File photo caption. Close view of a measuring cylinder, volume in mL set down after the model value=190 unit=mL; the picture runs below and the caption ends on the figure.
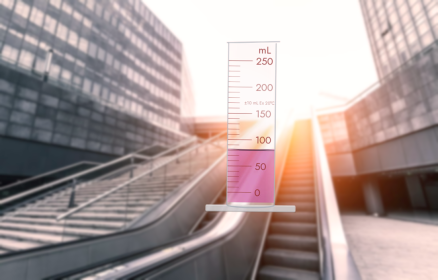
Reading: value=80 unit=mL
